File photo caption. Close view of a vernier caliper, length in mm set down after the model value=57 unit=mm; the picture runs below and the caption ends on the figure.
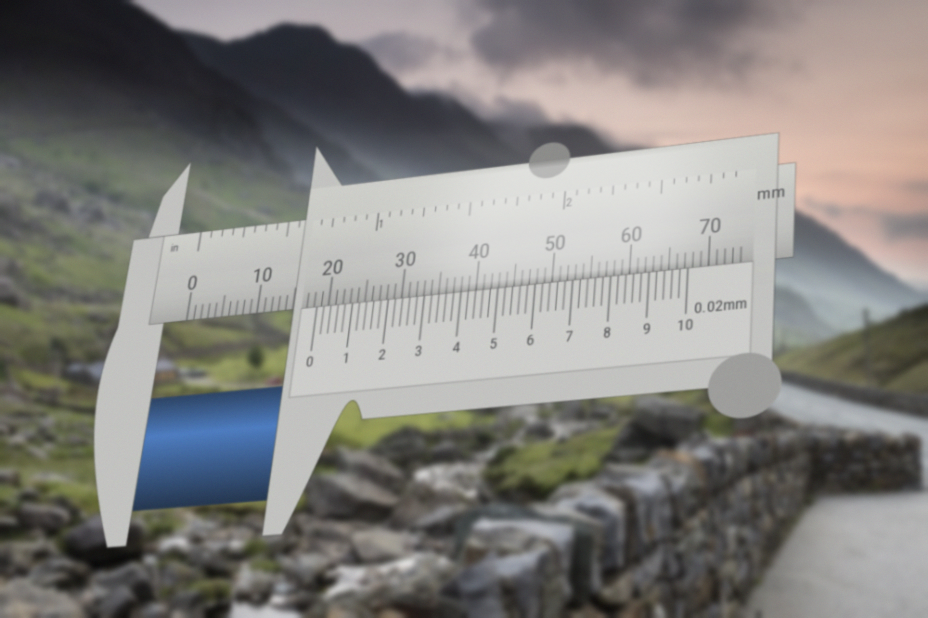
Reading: value=18.4 unit=mm
